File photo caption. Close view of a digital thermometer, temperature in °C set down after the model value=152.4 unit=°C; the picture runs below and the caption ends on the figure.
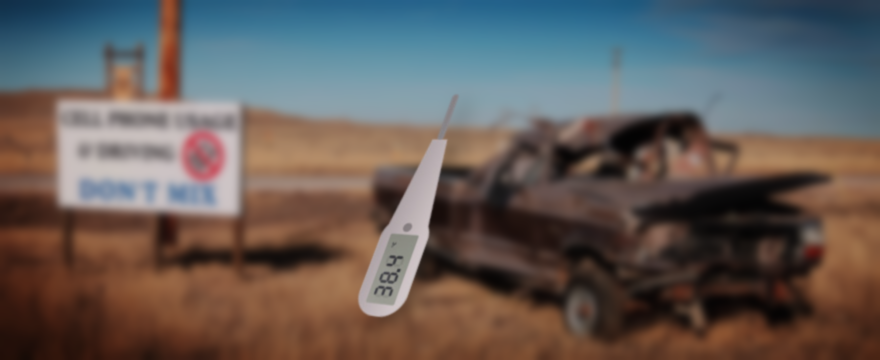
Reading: value=38.4 unit=°C
